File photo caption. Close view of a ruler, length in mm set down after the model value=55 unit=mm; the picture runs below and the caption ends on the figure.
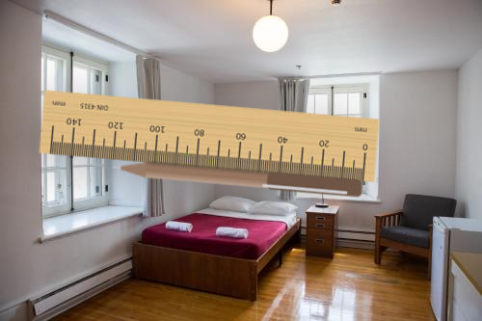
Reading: value=120 unit=mm
